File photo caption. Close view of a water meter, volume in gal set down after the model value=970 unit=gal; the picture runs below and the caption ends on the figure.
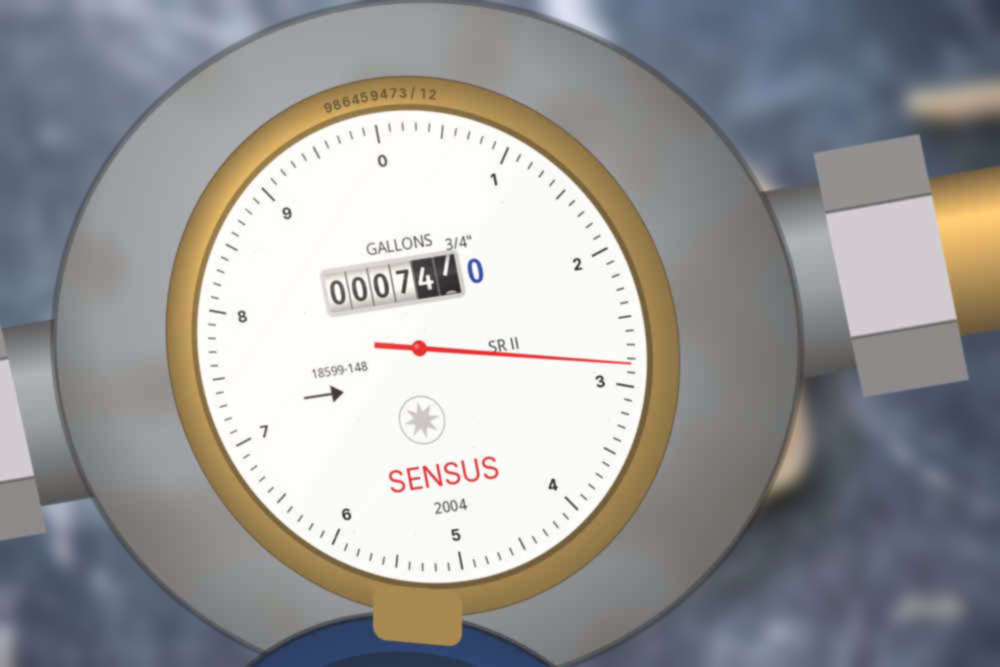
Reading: value=7472.8 unit=gal
